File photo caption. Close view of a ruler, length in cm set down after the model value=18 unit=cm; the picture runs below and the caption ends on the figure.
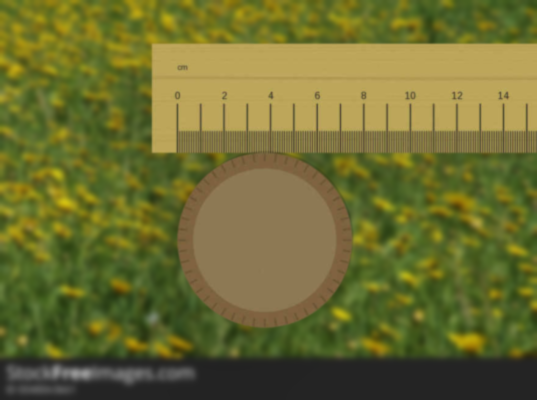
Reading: value=7.5 unit=cm
